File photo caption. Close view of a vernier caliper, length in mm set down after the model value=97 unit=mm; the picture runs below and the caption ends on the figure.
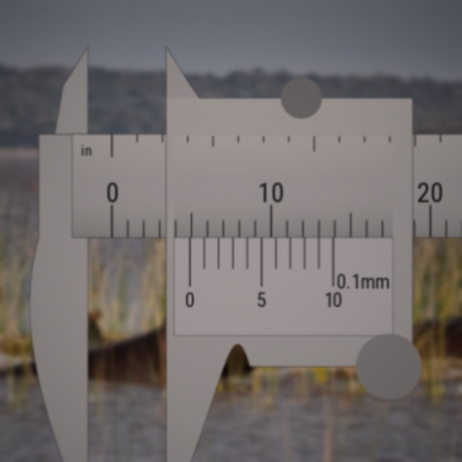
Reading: value=4.9 unit=mm
